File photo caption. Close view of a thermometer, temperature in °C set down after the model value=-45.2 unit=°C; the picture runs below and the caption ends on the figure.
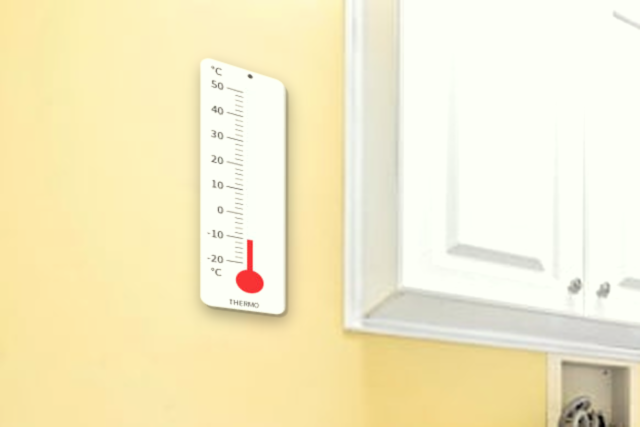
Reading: value=-10 unit=°C
